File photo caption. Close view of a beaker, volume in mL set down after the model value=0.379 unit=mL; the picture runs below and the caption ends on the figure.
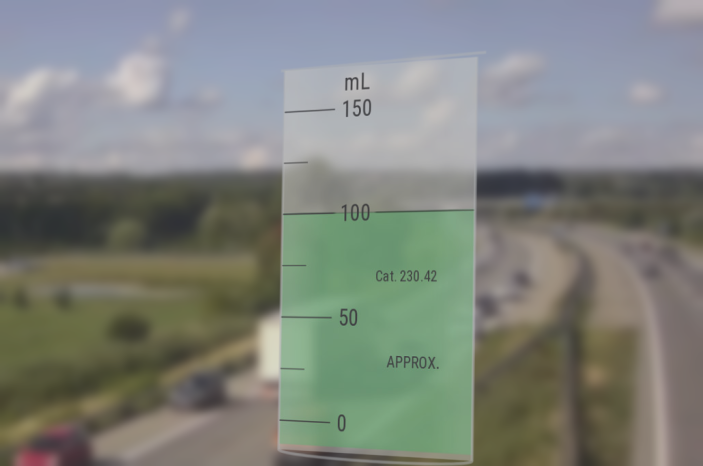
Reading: value=100 unit=mL
